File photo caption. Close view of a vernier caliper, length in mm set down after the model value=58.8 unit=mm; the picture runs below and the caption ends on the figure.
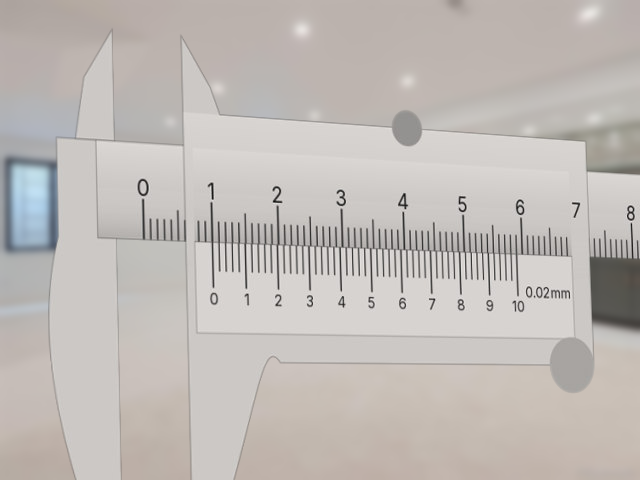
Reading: value=10.0 unit=mm
